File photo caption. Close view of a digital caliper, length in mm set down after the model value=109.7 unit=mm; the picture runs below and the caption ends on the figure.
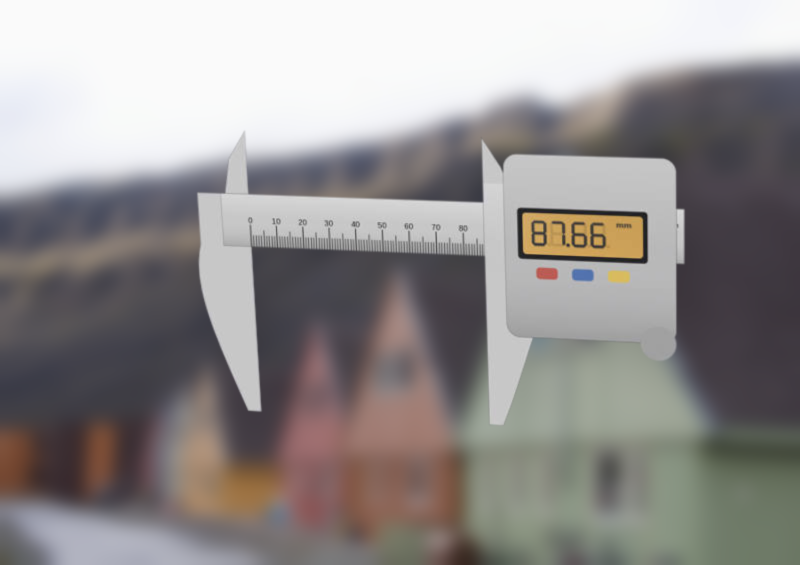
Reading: value=87.66 unit=mm
